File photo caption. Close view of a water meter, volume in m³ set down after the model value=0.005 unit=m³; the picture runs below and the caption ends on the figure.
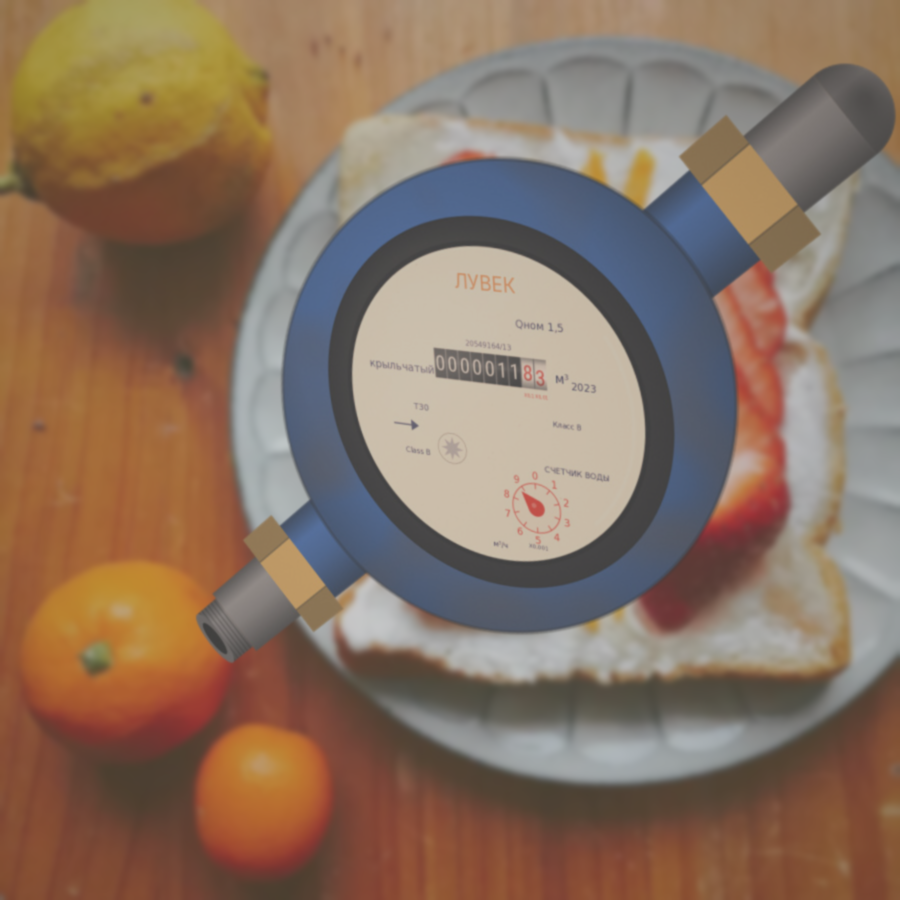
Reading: value=11.828 unit=m³
